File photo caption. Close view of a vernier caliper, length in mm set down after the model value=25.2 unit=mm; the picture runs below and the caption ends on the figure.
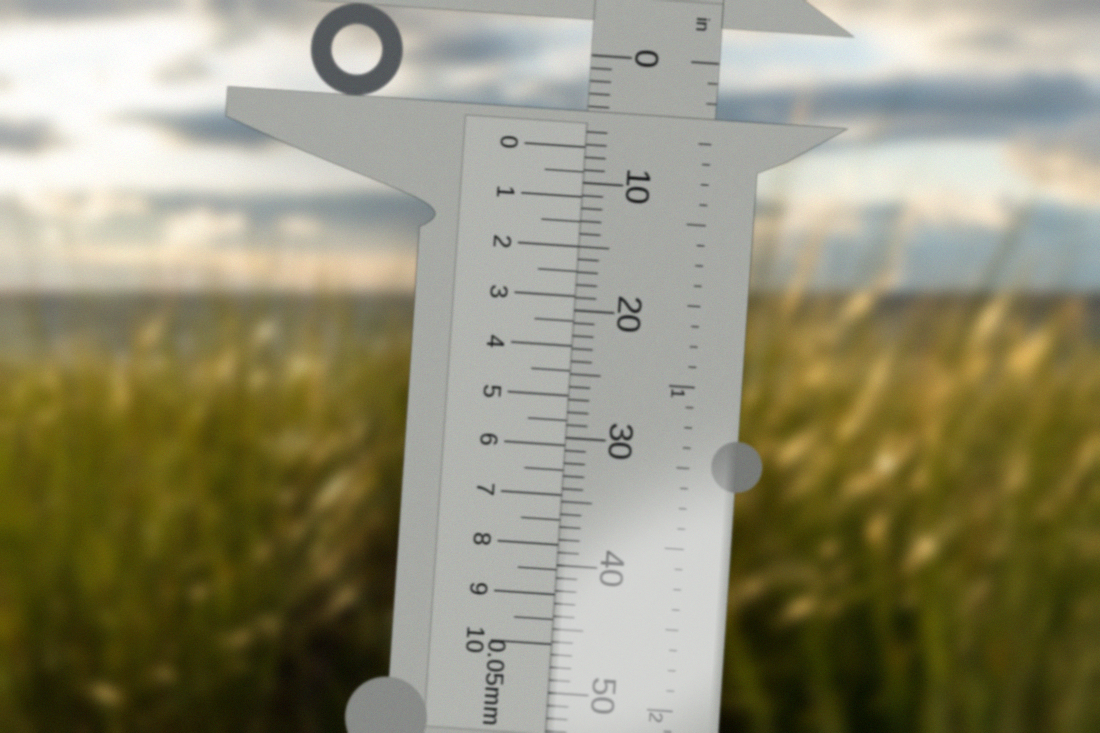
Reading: value=7.2 unit=mm
